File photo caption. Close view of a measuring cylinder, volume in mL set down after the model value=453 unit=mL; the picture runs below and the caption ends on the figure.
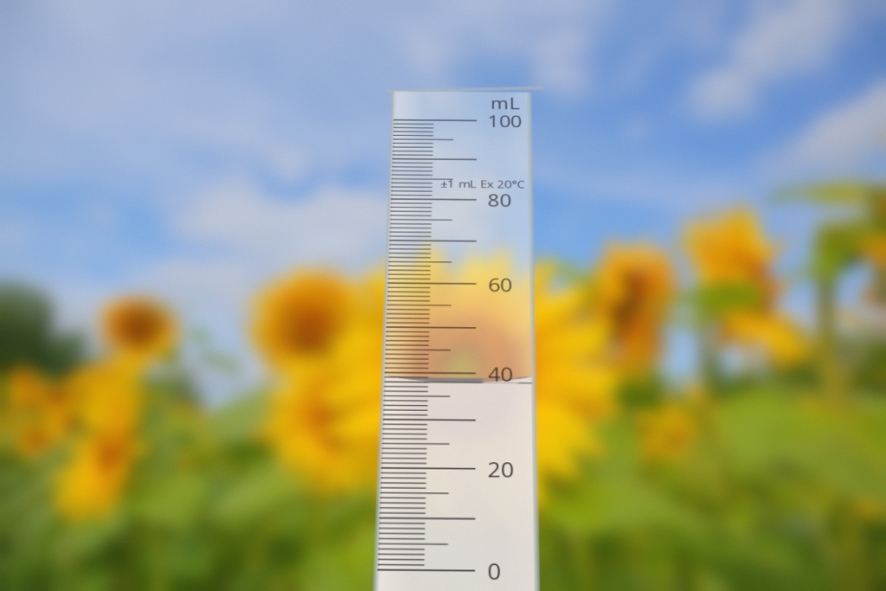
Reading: value=38 unit=mL
